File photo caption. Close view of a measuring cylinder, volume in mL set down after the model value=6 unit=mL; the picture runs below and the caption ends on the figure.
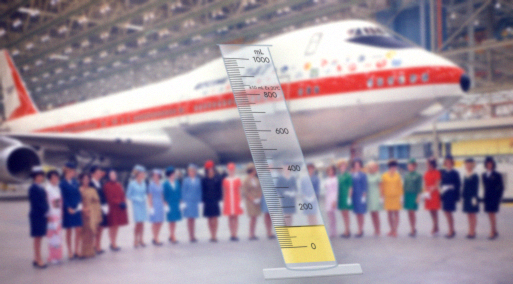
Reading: value=100 unit=mL
